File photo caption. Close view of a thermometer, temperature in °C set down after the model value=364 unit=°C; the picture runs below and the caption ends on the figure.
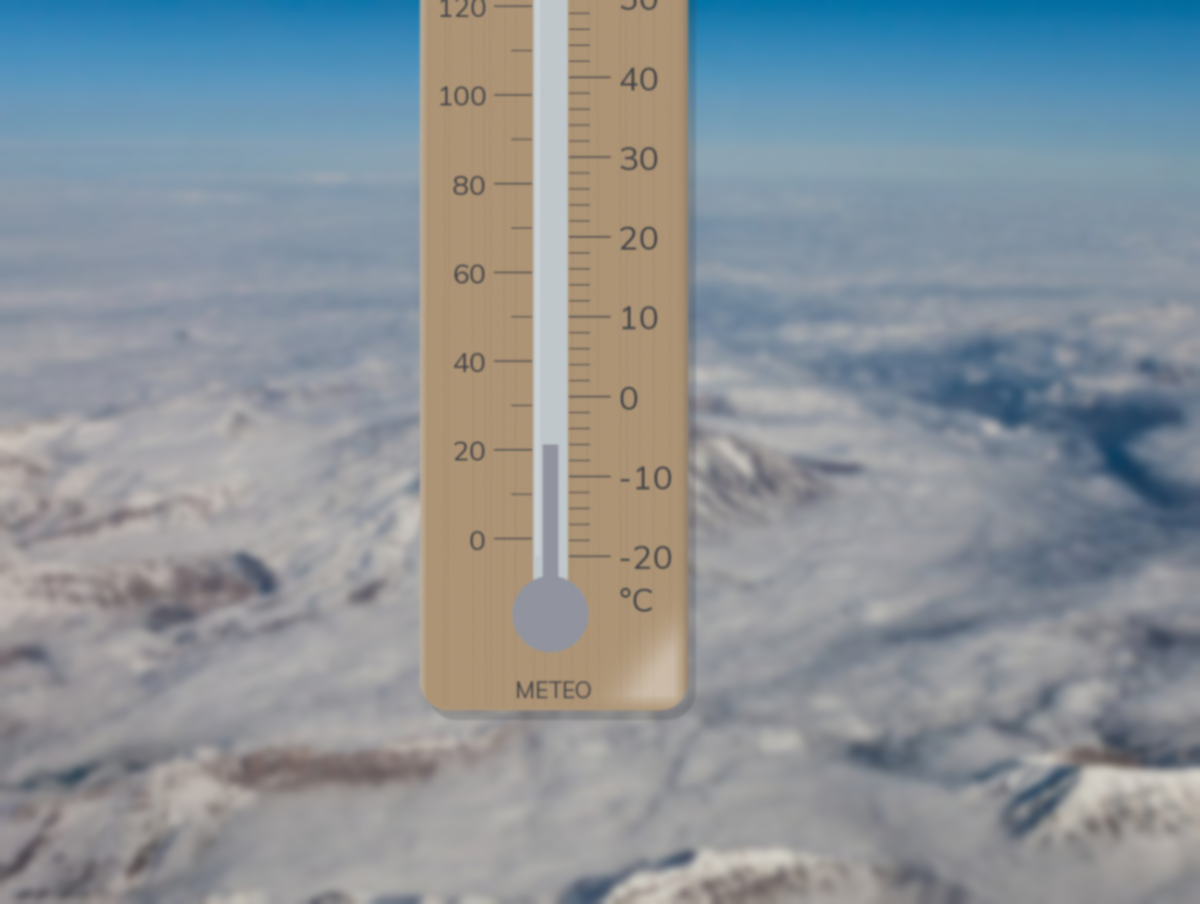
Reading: value=-6 unit=°C
